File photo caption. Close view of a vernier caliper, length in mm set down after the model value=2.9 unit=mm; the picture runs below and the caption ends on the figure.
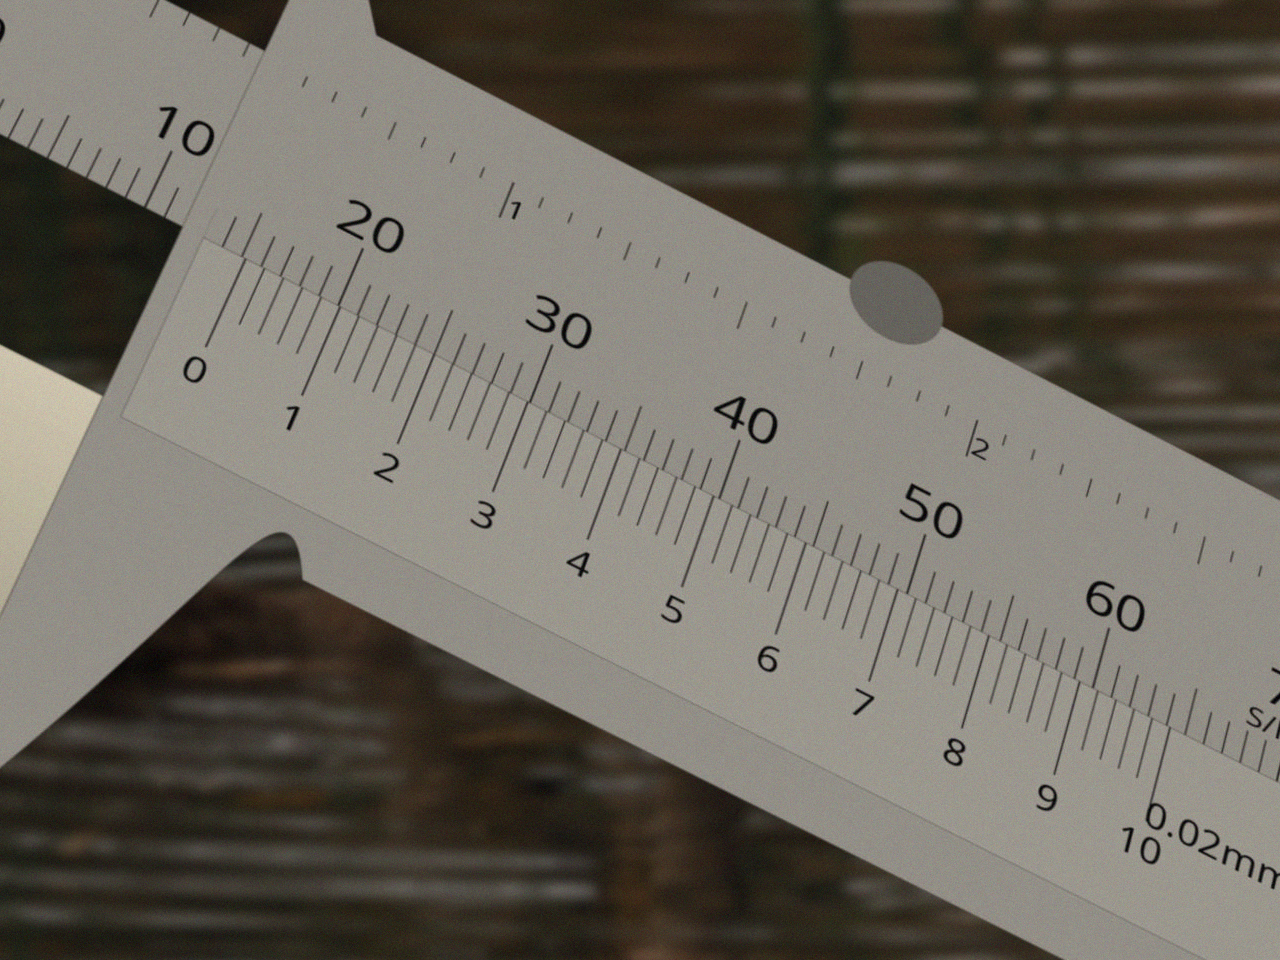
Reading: value=15.2 unit=mm
